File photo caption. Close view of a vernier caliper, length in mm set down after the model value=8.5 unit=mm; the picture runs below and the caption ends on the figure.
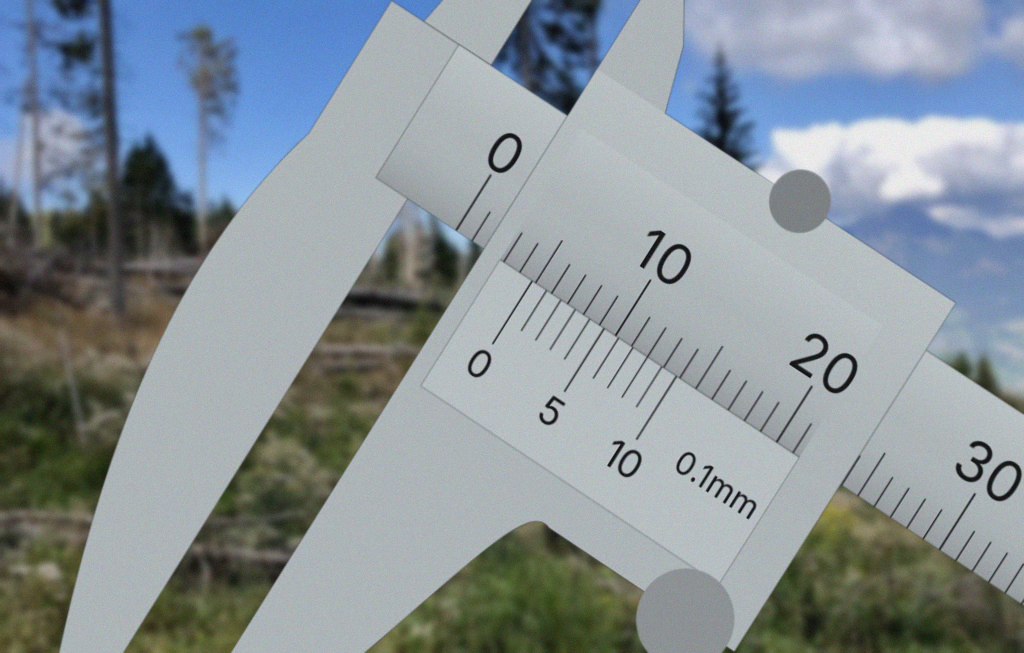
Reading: value=4.8 unit=mm
